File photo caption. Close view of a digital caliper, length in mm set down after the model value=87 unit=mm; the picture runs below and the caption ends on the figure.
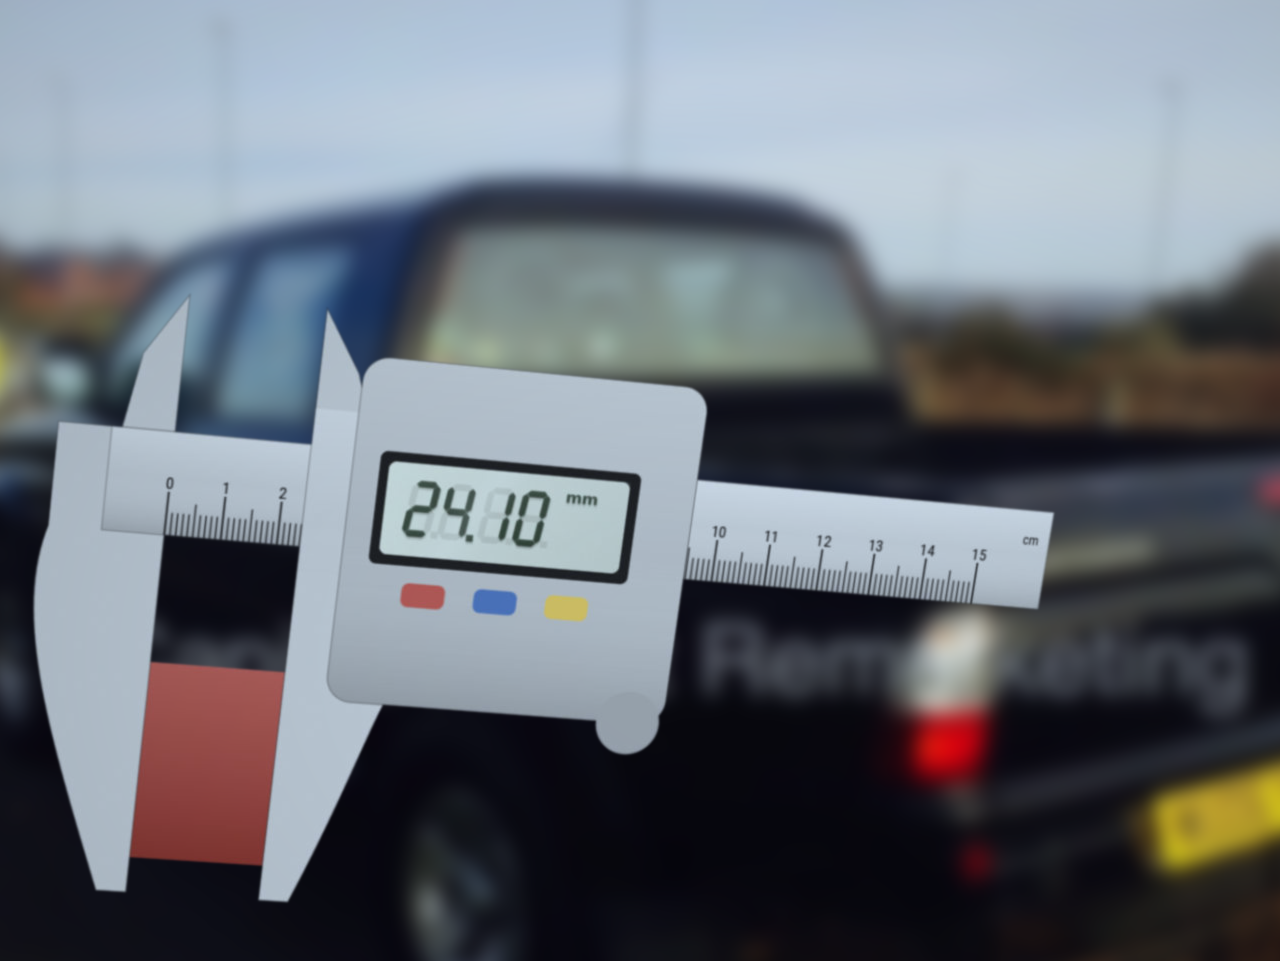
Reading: value=24.10 unit=mm
